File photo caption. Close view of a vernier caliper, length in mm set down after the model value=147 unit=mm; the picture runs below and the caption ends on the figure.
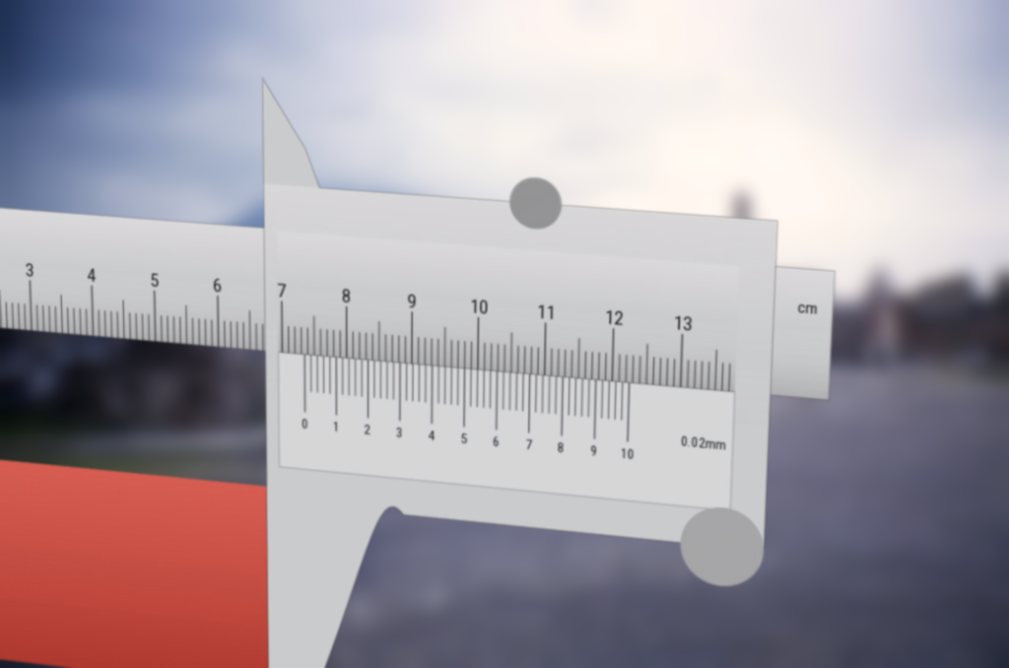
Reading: value=73.5 unit=mm
